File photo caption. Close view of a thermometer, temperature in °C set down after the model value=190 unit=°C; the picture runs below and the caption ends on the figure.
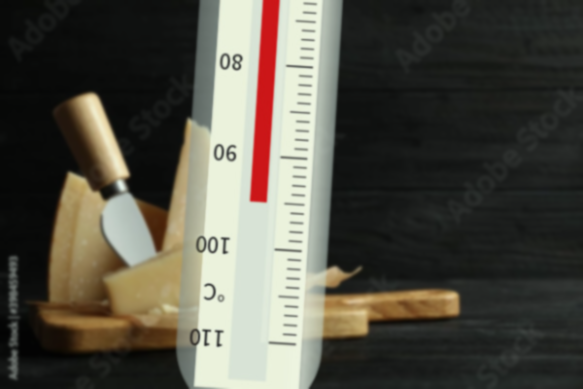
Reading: value=95 unit=°C
